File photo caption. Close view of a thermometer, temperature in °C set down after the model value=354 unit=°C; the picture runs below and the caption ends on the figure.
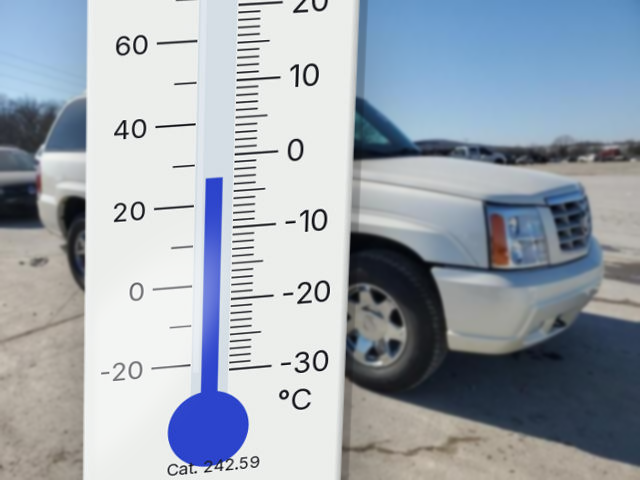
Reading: value=-3 unit=°C
